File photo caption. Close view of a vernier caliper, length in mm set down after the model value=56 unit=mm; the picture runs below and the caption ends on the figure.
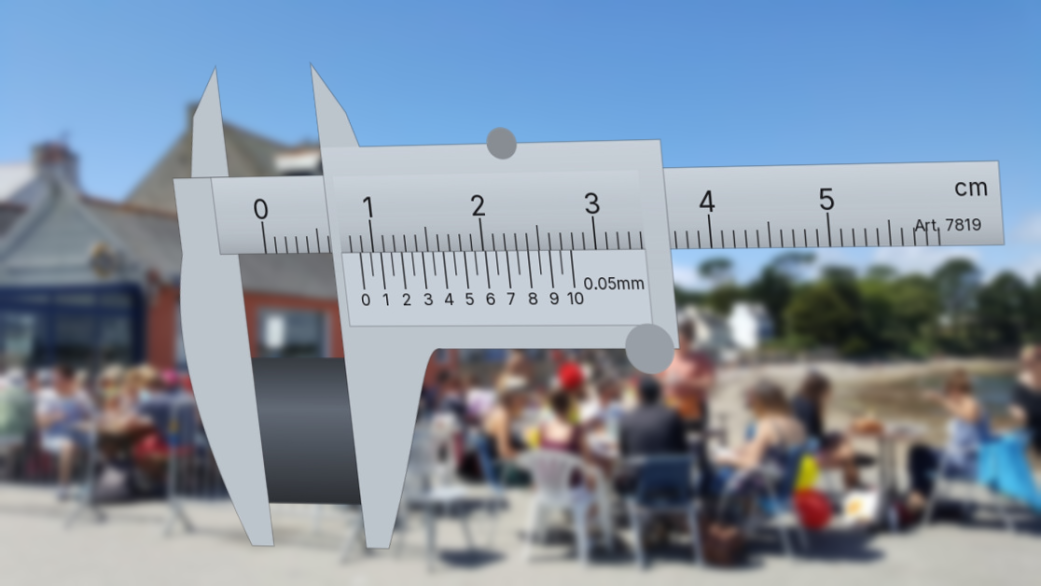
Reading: value=8.8 unit=mm
